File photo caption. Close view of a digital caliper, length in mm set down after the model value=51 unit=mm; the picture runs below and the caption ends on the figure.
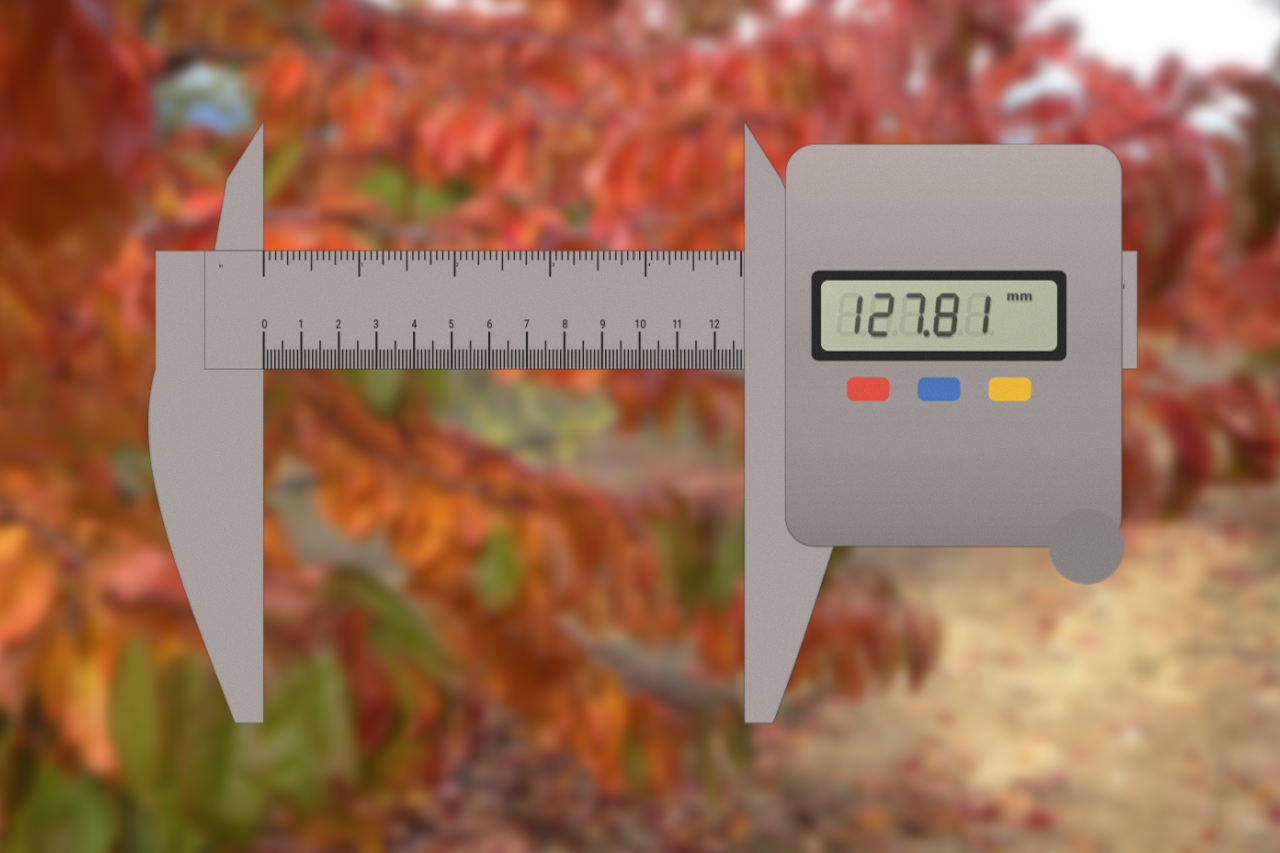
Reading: value=127.81 unit=mm
